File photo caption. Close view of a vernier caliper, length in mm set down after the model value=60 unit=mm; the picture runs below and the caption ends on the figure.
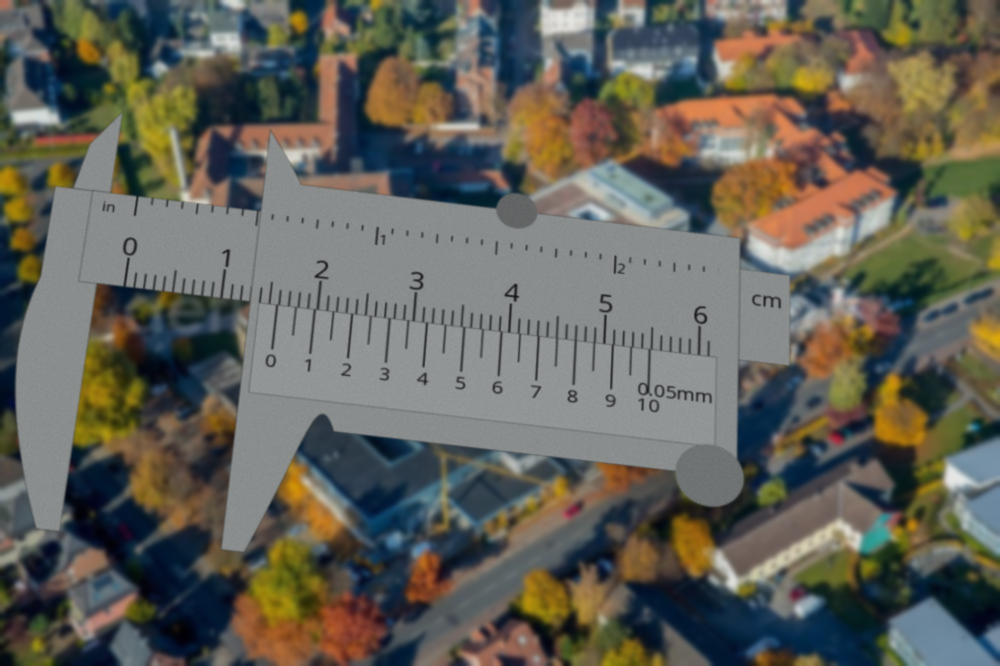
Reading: value=15.8 unit=mm
